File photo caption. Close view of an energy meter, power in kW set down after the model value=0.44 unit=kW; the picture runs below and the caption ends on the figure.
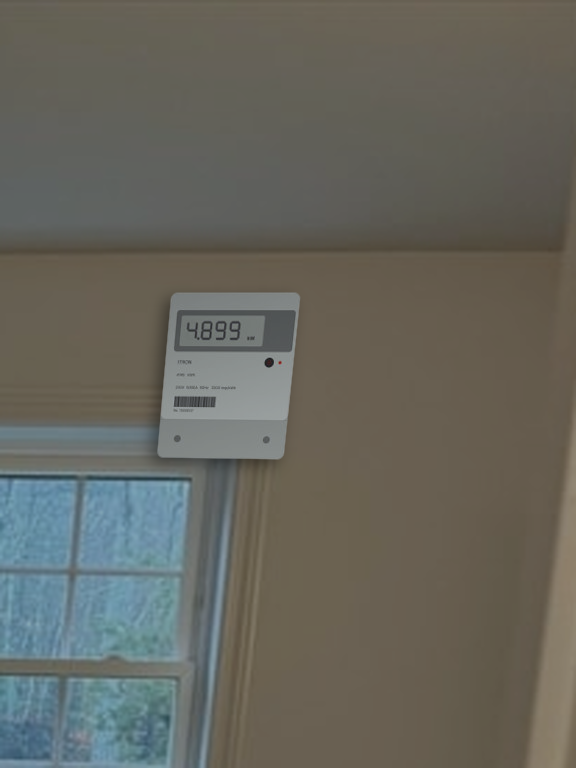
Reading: value=4.899 unit=kW
